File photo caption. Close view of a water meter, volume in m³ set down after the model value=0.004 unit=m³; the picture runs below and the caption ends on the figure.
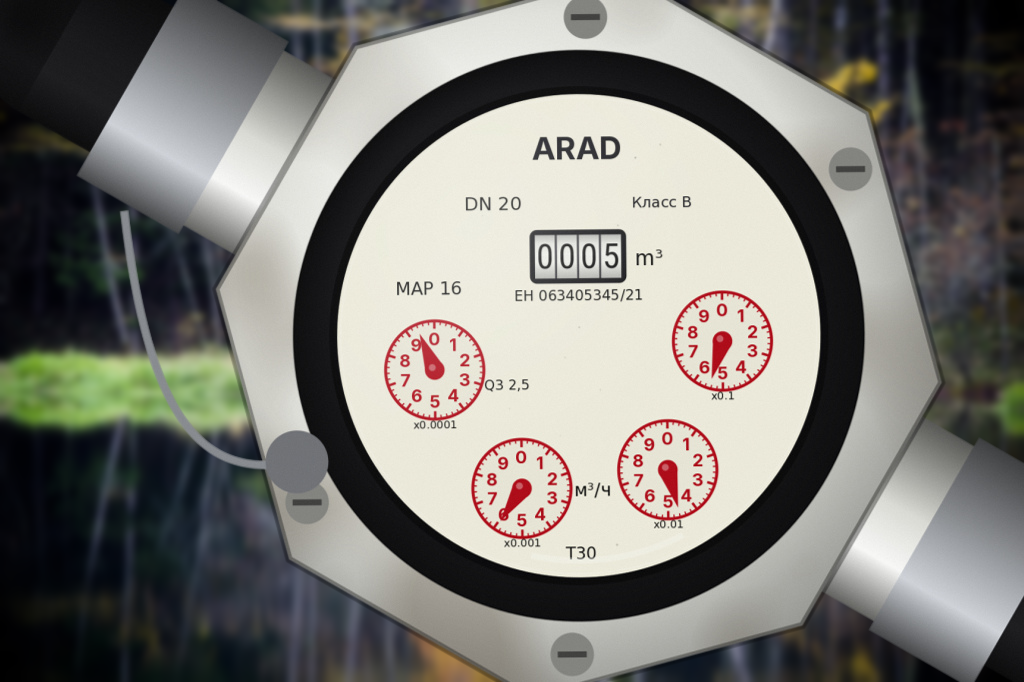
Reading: value=5.5459 unit=m³
